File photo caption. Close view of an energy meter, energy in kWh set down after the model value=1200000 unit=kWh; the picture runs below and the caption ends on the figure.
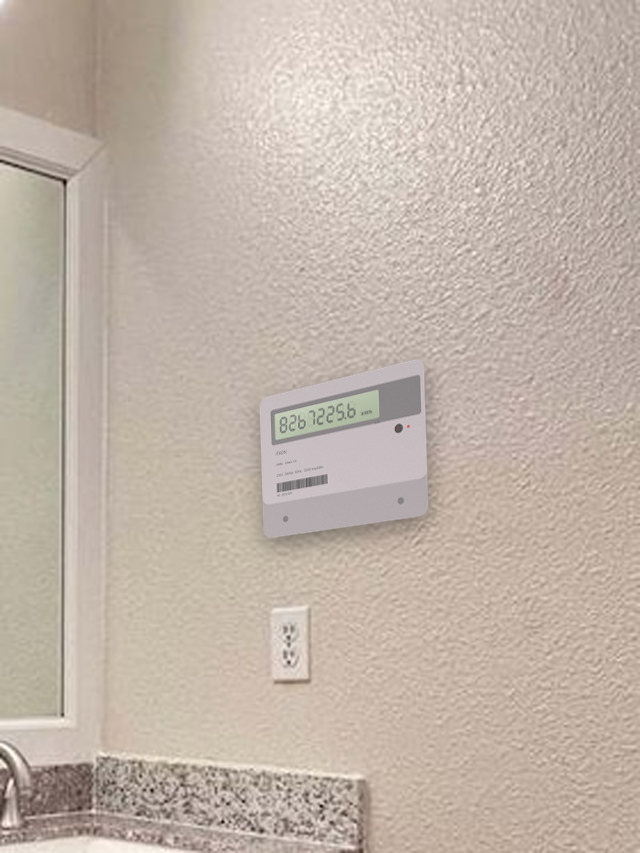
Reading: value=8267225.6 unit=kWh
